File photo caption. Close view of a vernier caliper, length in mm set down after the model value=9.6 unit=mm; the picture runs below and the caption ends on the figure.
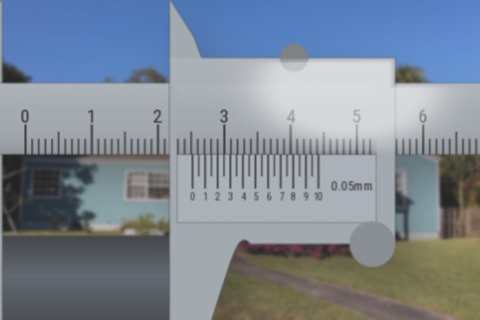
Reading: value=25.2 unit=mm
